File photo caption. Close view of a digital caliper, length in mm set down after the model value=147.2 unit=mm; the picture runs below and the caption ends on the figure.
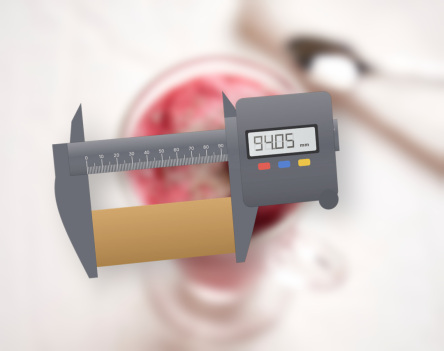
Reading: value=94.05 unit=mm
